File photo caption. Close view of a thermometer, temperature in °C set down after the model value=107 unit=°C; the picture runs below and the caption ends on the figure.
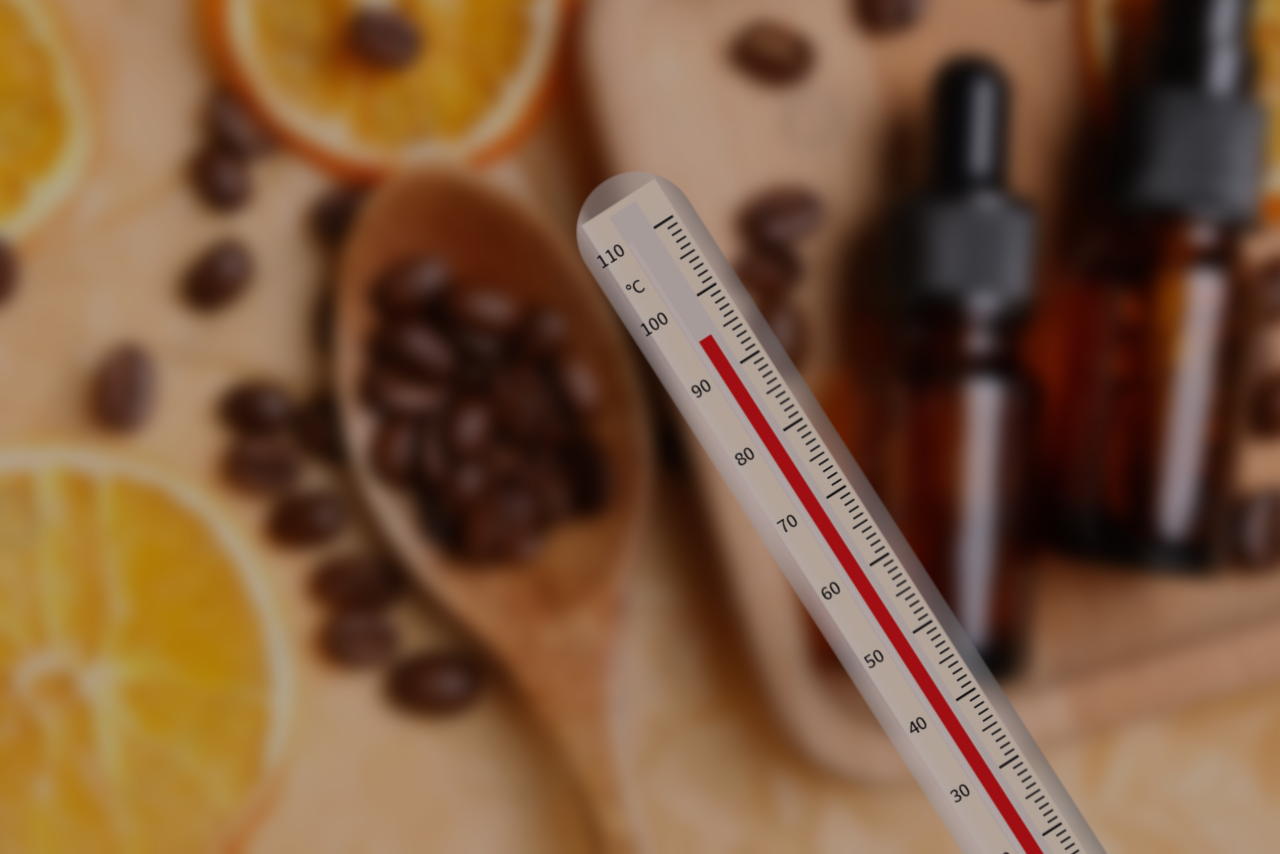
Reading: value=95 unit=°C
